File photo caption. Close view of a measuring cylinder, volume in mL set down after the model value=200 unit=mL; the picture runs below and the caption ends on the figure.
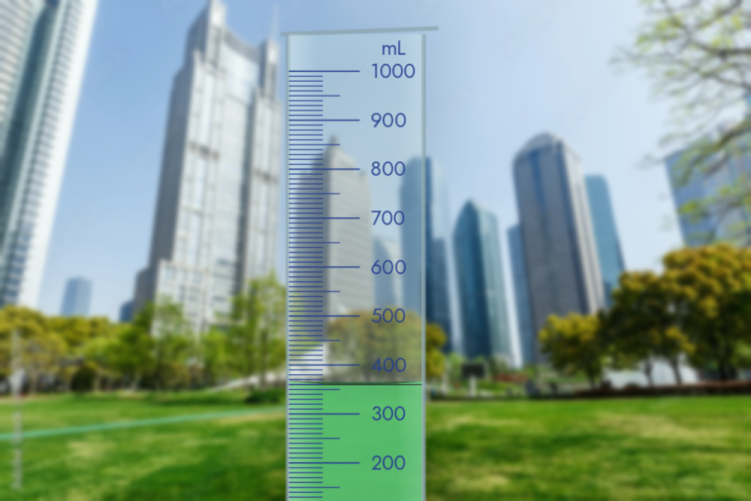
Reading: value=360 unit=mL
